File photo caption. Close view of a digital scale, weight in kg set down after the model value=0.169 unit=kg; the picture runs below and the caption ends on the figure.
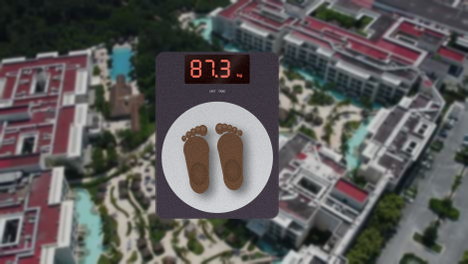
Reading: value=87.3 unit=kg
